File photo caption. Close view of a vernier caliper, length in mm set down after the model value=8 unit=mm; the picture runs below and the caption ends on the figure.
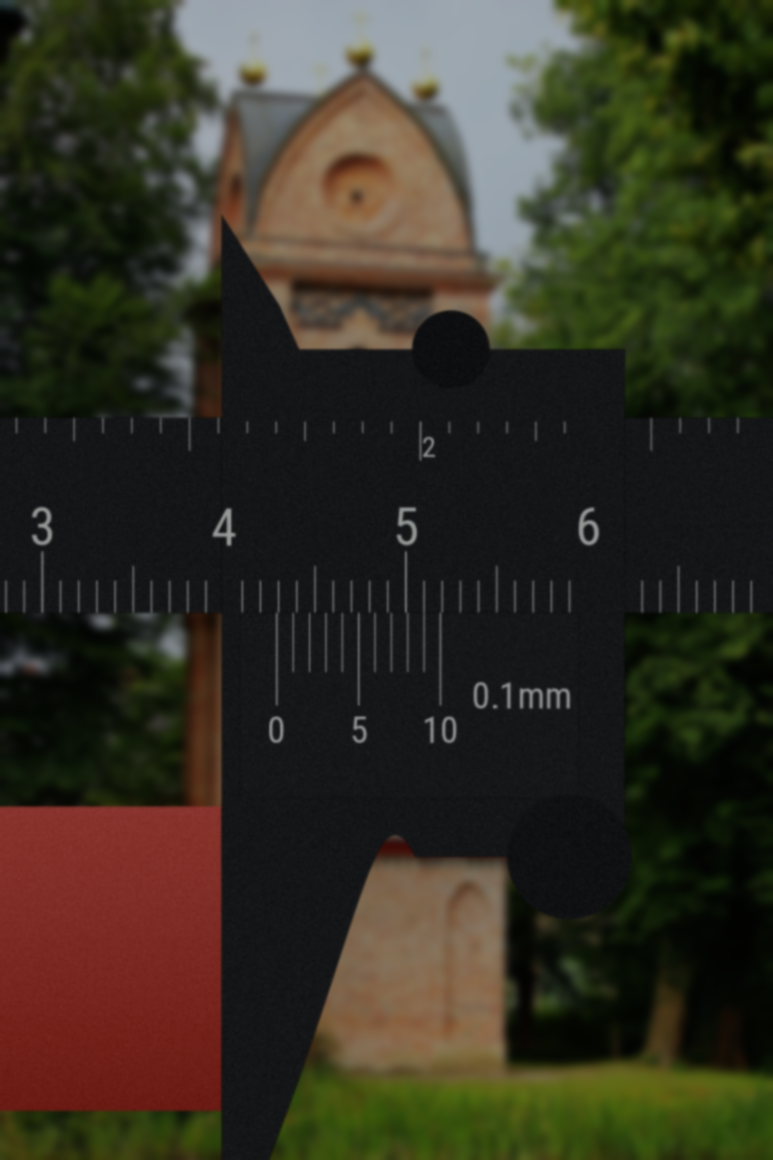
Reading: value=42.9 unit=mm
